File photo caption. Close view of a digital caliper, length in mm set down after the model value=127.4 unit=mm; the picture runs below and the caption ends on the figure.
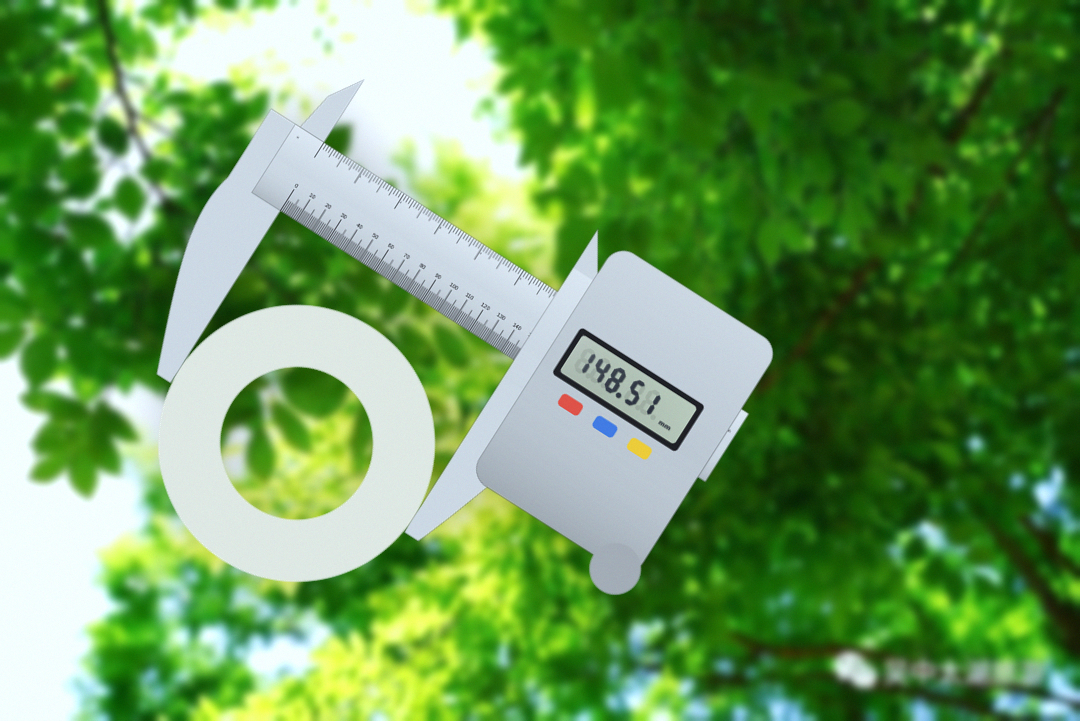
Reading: value=148.51 unit=mm
